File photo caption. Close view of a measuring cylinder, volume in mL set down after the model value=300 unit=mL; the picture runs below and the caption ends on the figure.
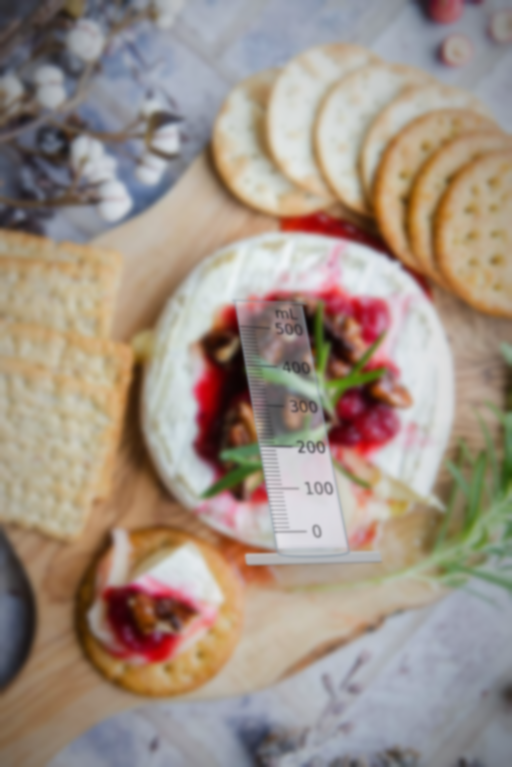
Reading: value=200 unit=mL
